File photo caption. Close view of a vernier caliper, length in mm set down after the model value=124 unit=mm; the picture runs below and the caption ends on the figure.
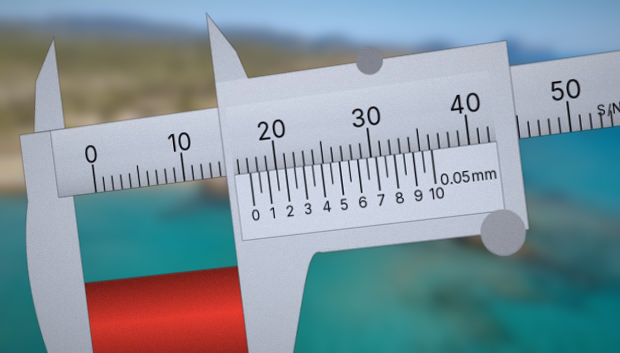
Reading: value=17.2 unit=mm
